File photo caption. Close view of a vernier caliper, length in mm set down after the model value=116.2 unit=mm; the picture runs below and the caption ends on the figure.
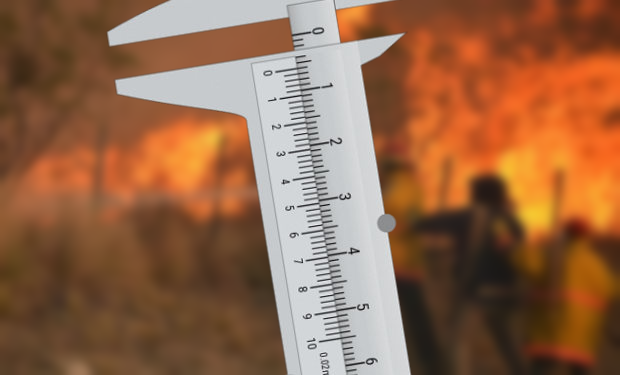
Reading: value=6.0 unit=mm
